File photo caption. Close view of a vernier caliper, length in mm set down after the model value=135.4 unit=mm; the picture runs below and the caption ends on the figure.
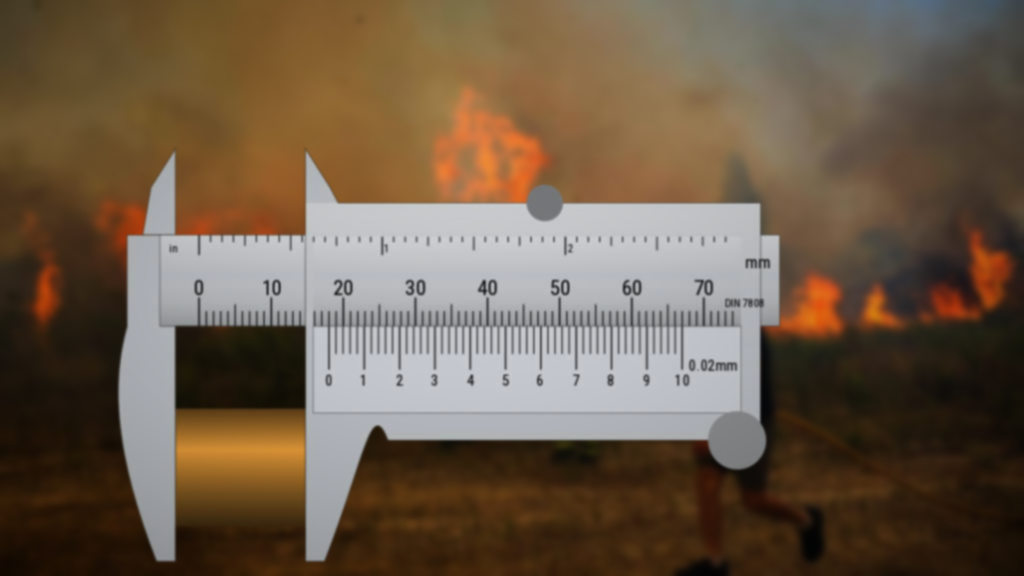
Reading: value=18.0 unit=mm
